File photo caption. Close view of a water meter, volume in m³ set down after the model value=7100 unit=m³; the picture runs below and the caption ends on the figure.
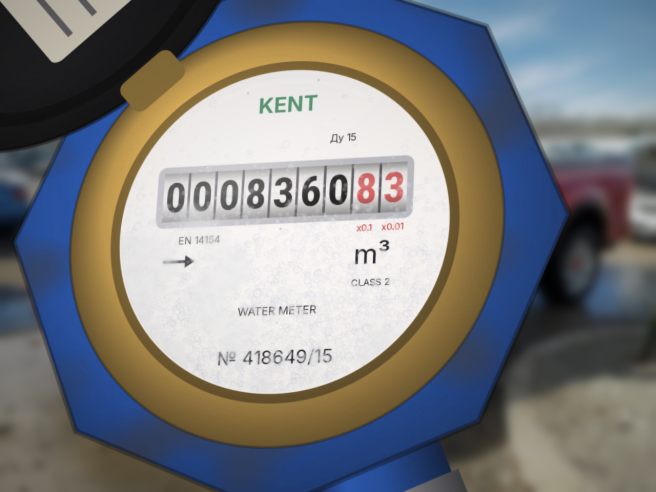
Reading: value=8360.83 unit=m³
